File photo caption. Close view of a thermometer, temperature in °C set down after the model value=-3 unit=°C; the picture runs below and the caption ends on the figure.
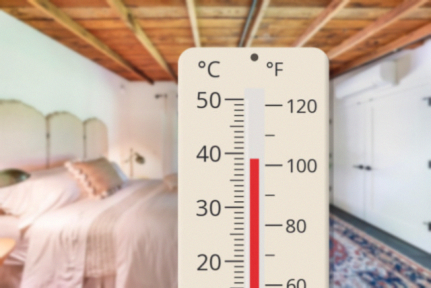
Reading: value=39 unit=°C
